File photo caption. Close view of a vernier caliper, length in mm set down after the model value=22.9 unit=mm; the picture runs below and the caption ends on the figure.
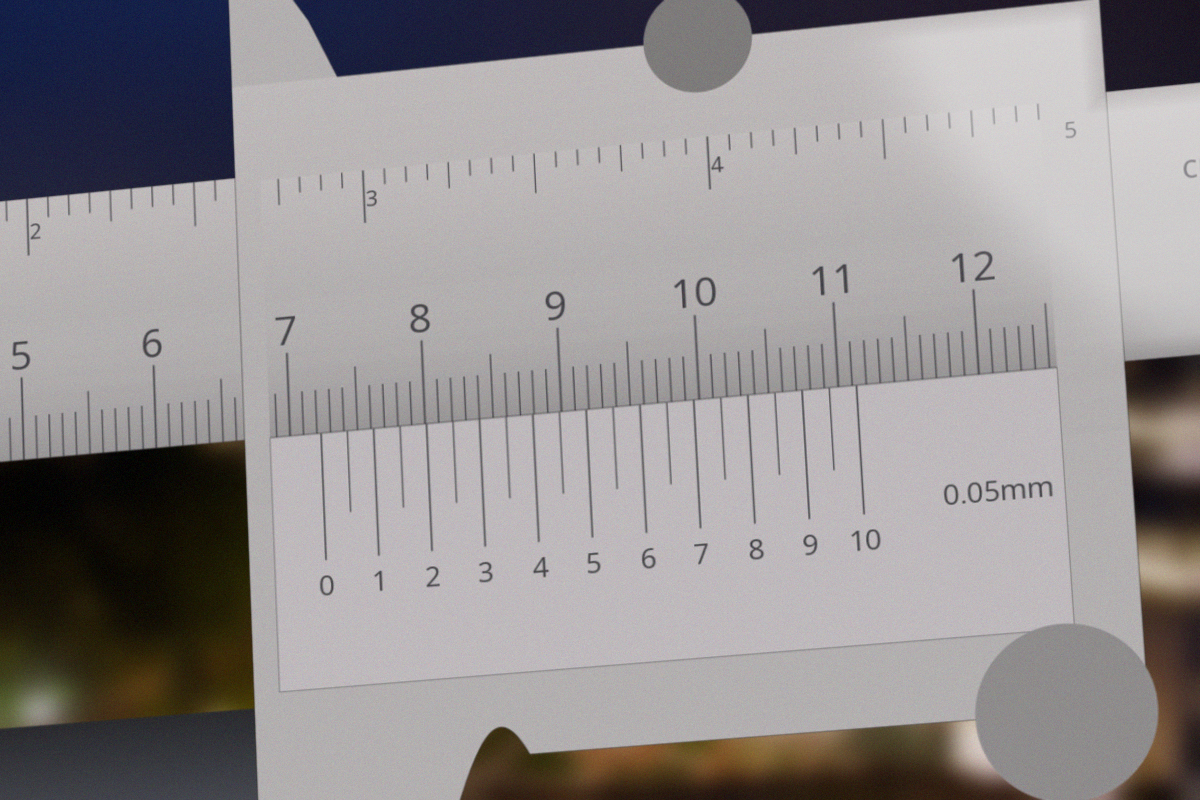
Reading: value=72.3 unit=mm
